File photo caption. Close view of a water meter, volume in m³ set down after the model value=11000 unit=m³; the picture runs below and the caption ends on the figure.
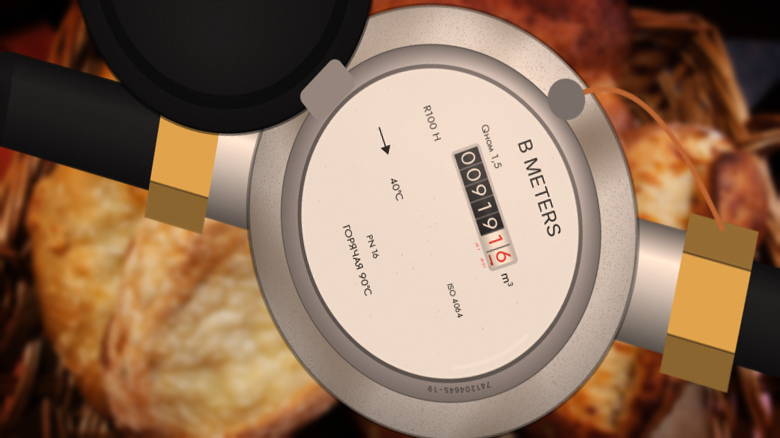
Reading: value=919.16 unit=m³
